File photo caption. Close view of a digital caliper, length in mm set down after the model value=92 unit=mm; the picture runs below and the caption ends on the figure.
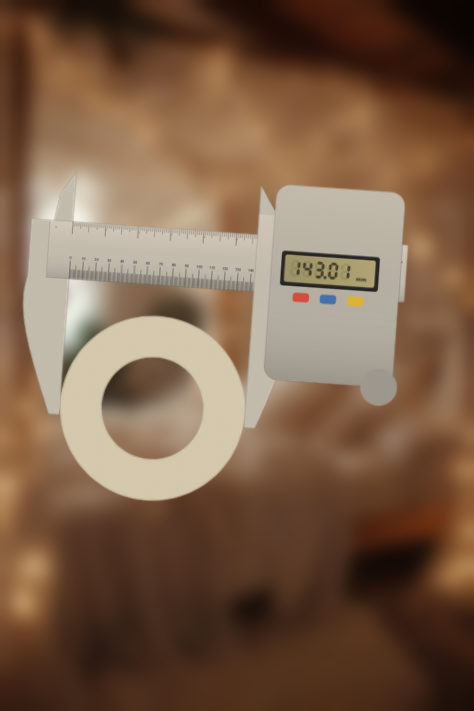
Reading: value=143.01 unit=mm
